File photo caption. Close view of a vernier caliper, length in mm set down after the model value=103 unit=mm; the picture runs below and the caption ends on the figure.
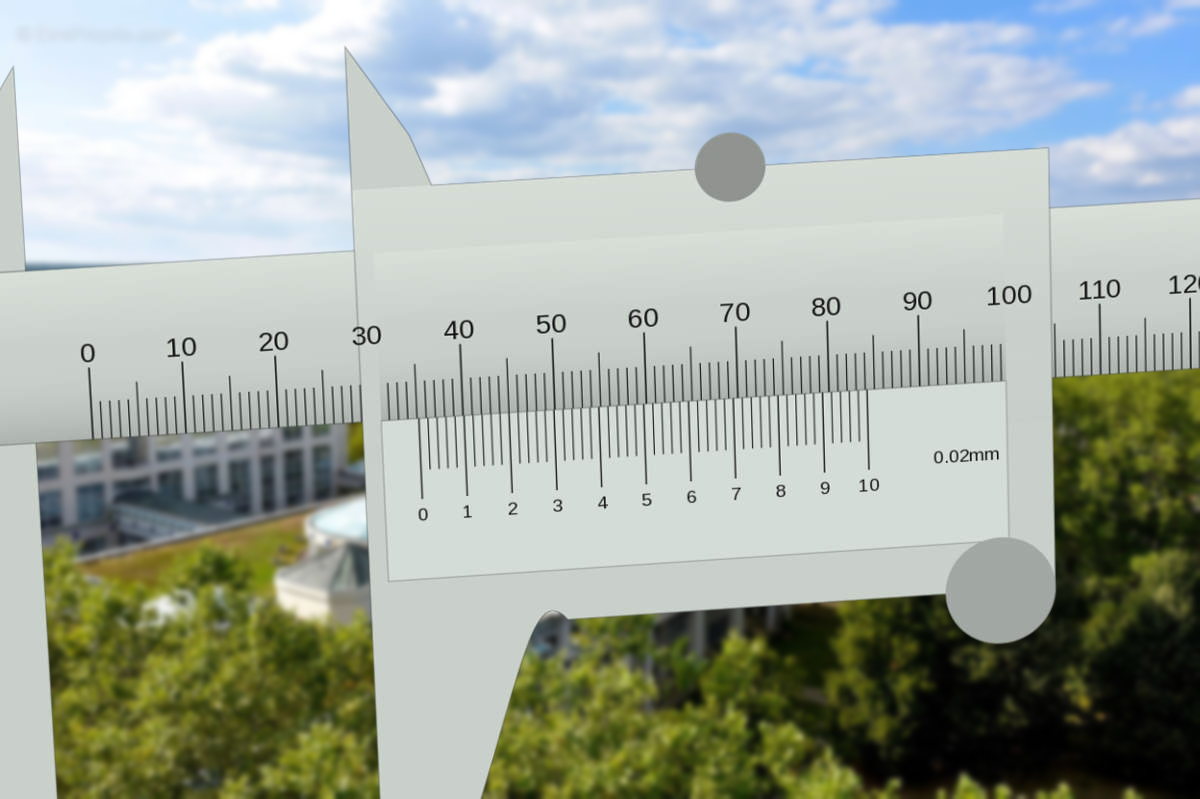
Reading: value=35.2 unit=mm
